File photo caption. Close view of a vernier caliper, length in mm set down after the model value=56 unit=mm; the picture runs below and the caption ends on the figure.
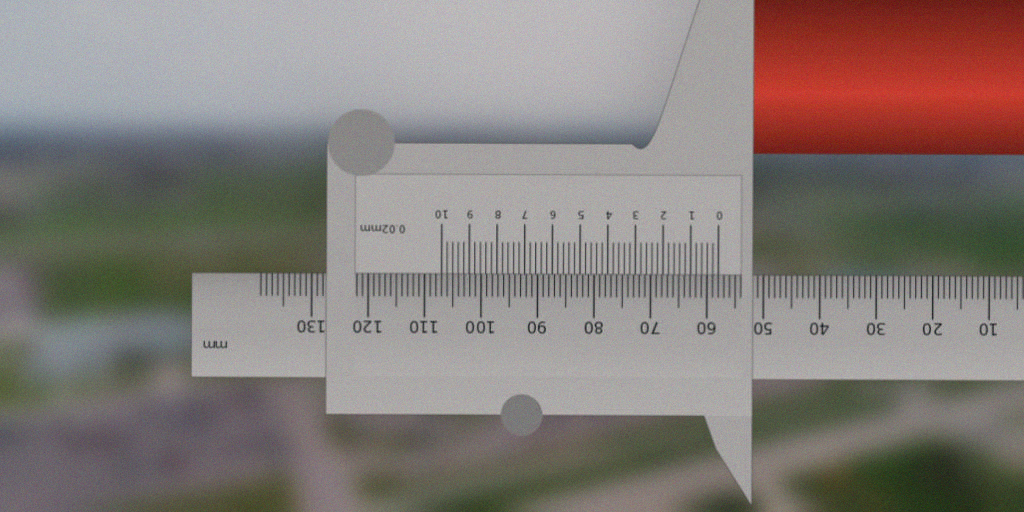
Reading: value=58.0 unit=mm
